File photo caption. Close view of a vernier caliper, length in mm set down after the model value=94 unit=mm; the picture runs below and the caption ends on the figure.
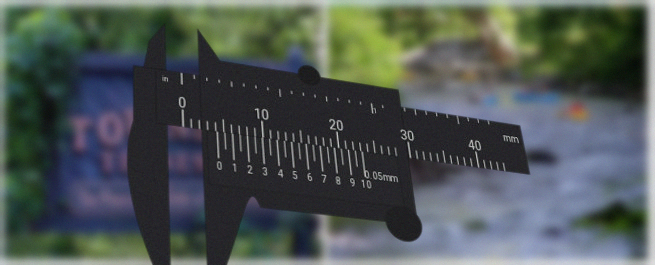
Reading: value=4.2 unit=mm
